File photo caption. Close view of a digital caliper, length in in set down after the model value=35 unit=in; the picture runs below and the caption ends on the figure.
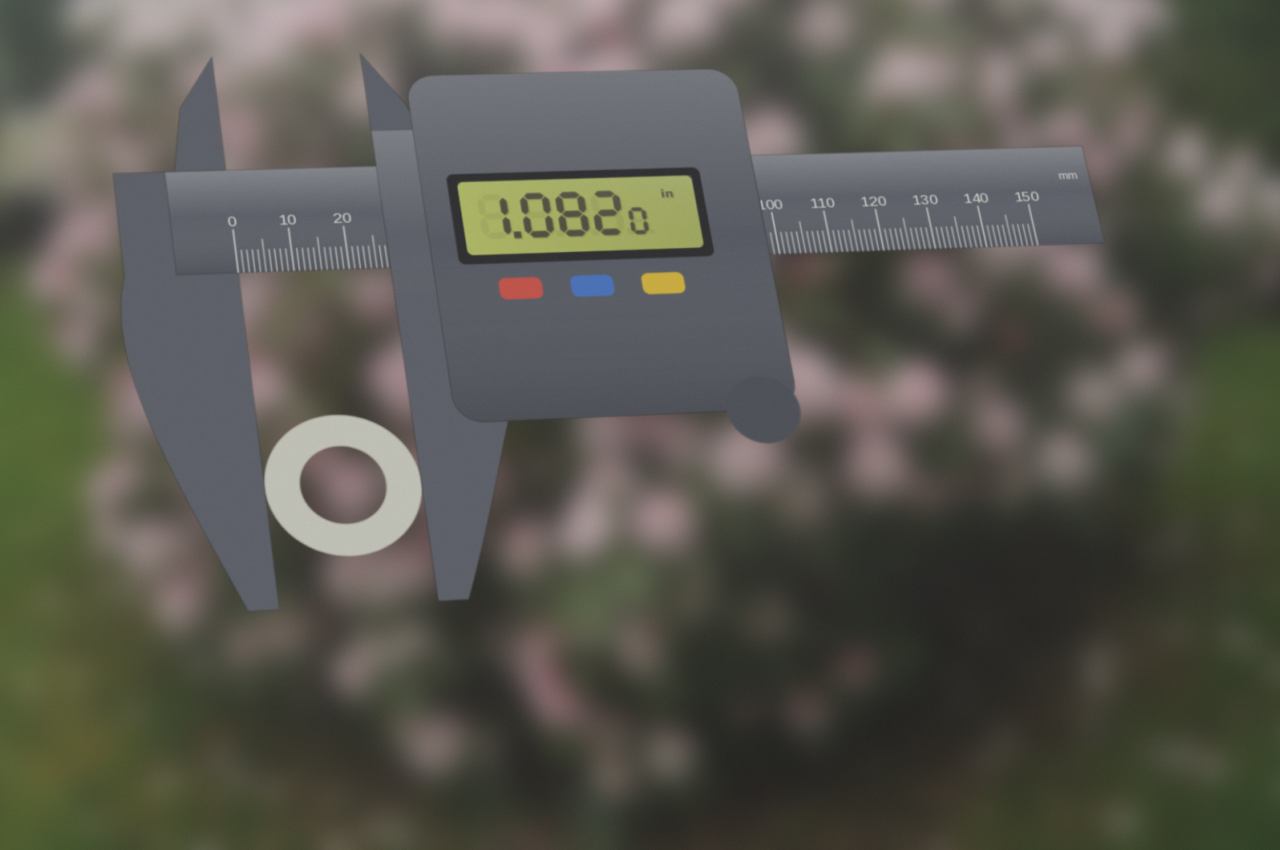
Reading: value=1.0820 unit=in
